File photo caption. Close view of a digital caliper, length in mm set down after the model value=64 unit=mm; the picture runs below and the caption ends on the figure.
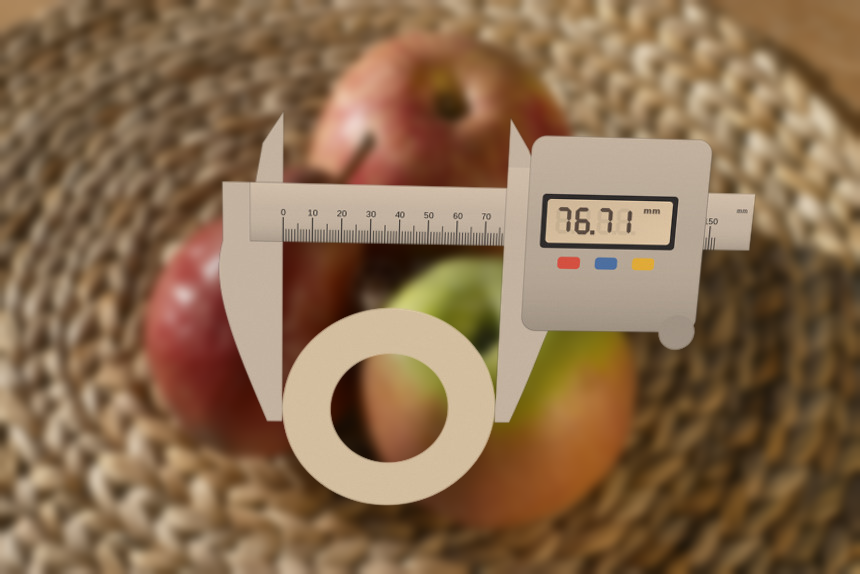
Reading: value=76.71 unit=mm
